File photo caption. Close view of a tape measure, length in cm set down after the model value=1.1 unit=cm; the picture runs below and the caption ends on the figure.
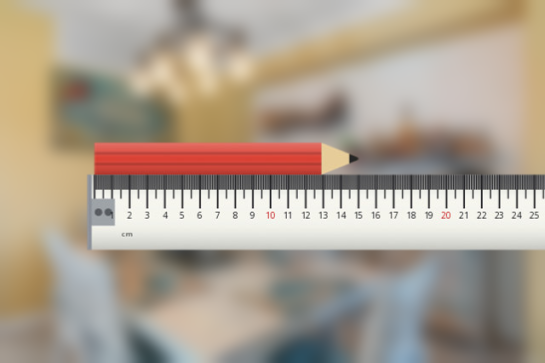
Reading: value=15 unit=cm
